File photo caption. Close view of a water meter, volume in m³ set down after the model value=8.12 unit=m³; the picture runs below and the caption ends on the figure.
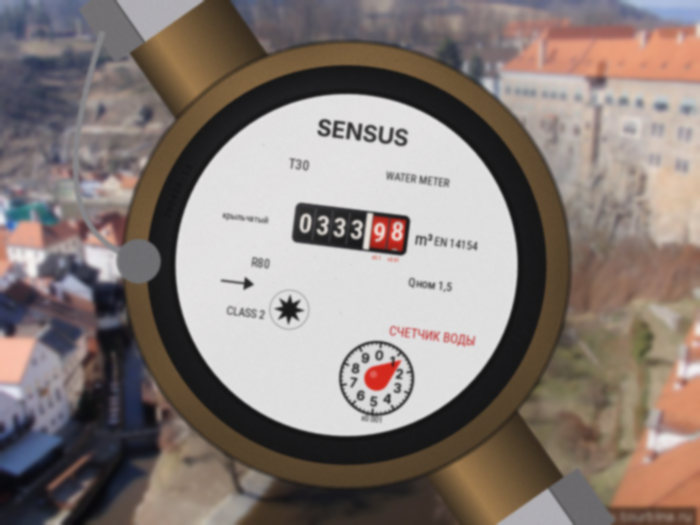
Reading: value=333.981 unit=m³
